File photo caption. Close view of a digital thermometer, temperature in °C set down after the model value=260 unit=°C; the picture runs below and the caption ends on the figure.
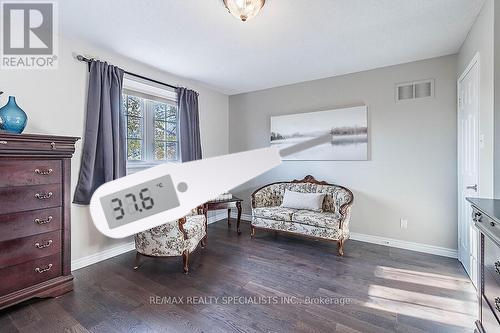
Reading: value=37.6 unit=°C
